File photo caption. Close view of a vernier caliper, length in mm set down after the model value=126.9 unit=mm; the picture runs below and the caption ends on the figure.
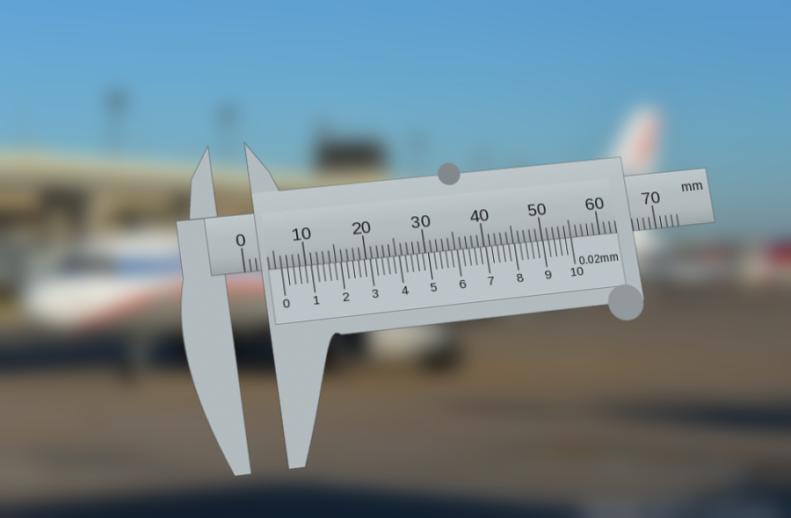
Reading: value=6.0 unit=mm
